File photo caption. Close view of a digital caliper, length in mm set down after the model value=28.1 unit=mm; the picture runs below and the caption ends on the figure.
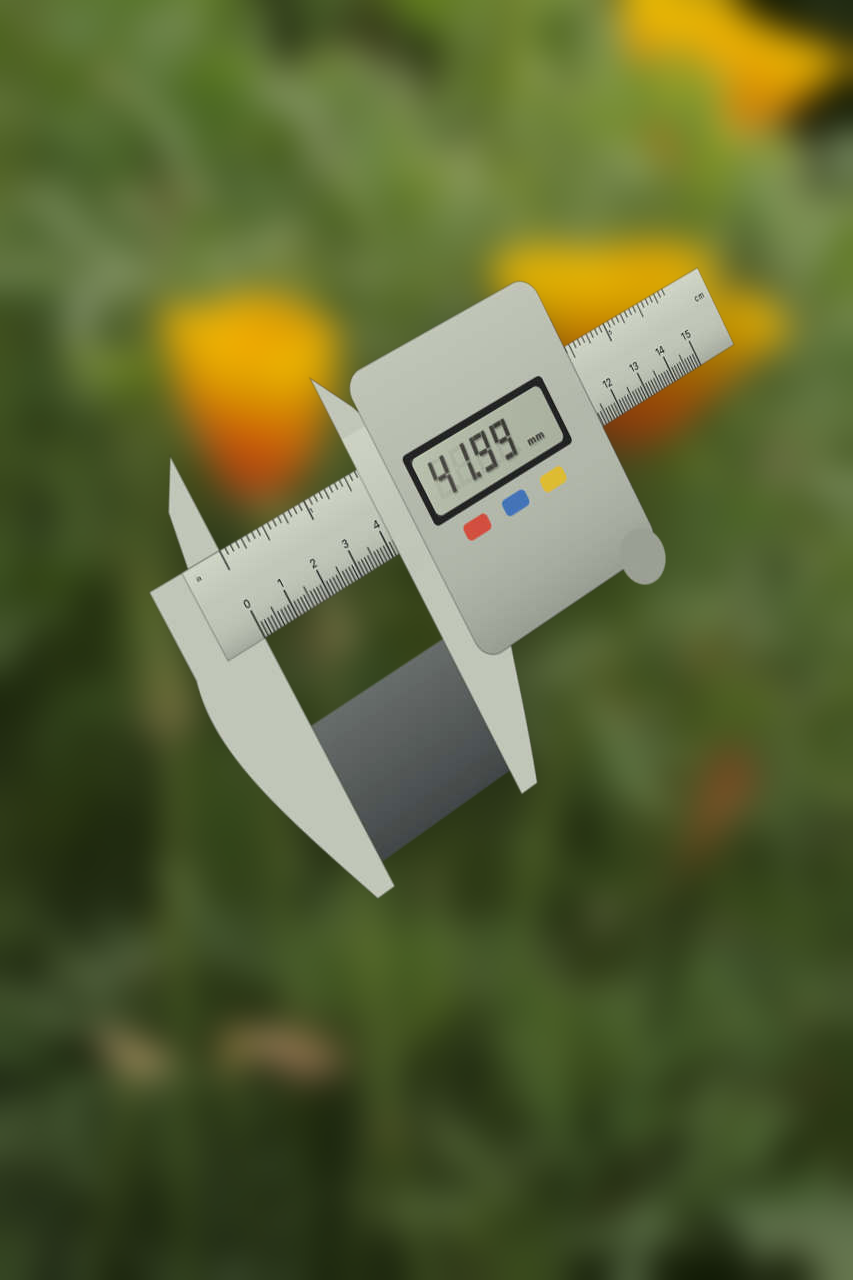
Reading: value=41.99 unit=mm
